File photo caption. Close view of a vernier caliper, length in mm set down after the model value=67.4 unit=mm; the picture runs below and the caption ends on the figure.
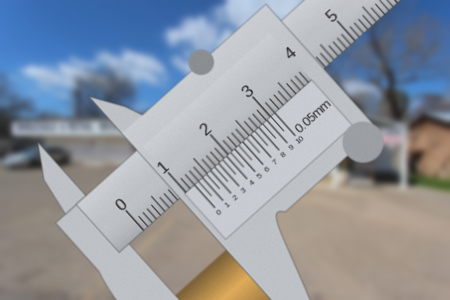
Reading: value=12.0 unit=mm
